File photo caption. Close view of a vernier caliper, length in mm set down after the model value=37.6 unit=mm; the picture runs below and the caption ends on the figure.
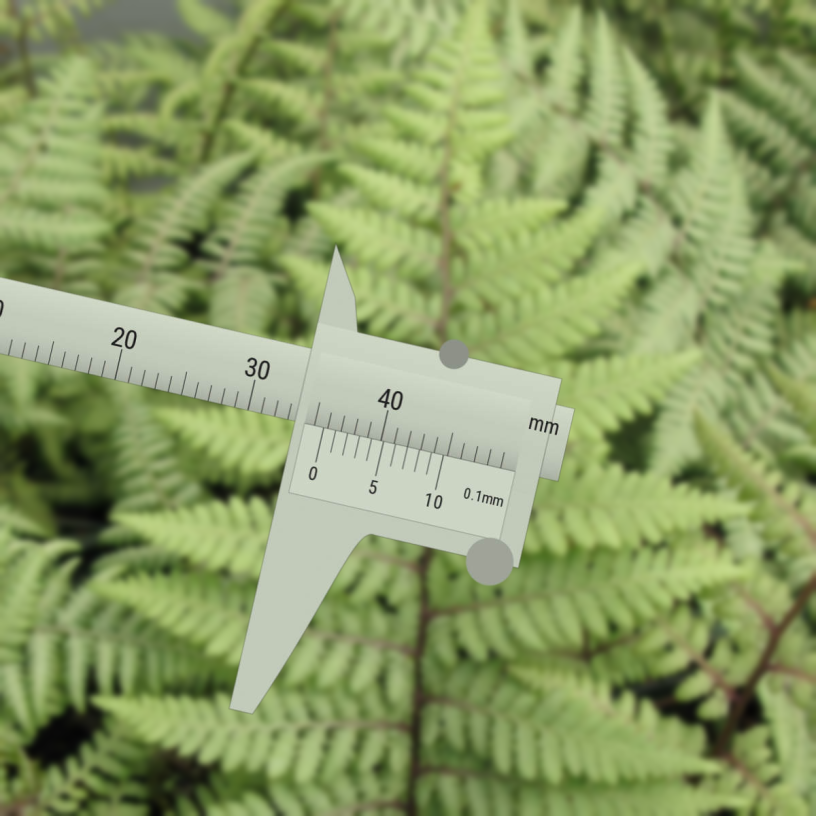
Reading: value=35.7 unit=mm
